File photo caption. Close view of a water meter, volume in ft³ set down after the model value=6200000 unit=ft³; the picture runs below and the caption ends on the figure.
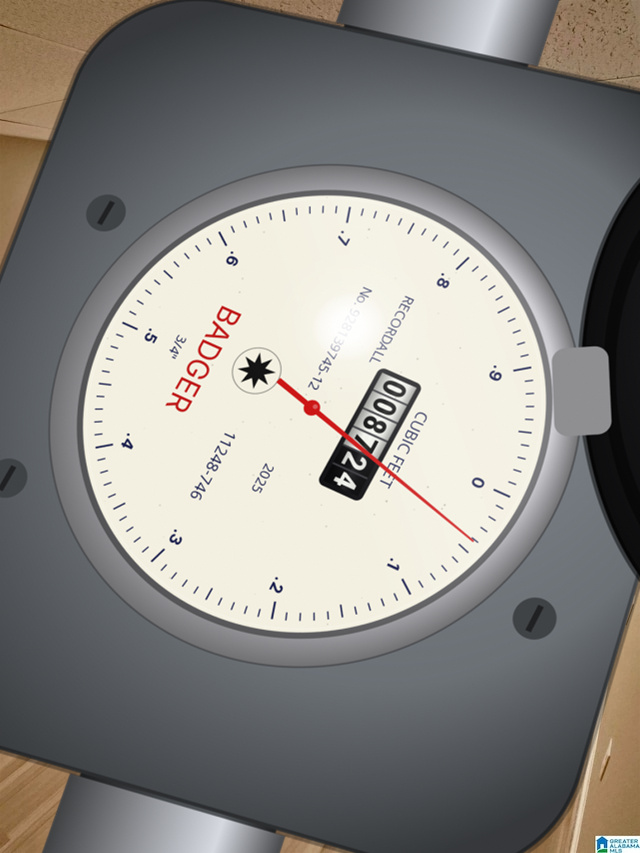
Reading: value=8724.04 unit=ft³
